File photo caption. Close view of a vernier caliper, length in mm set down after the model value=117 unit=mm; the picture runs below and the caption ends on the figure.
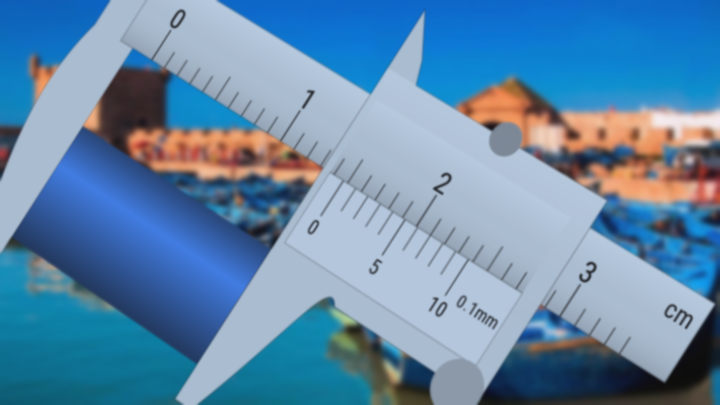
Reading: value=14.7 unit=mm
